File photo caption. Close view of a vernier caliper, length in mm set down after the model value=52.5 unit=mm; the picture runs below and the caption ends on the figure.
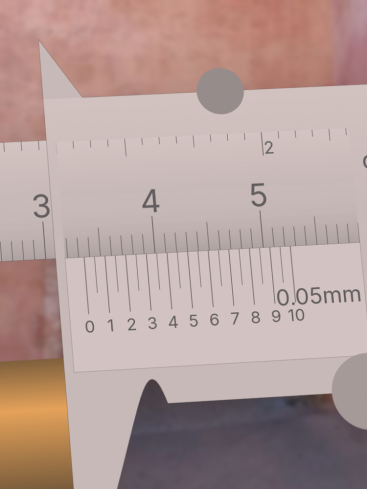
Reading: value=33.5 unit=mm
